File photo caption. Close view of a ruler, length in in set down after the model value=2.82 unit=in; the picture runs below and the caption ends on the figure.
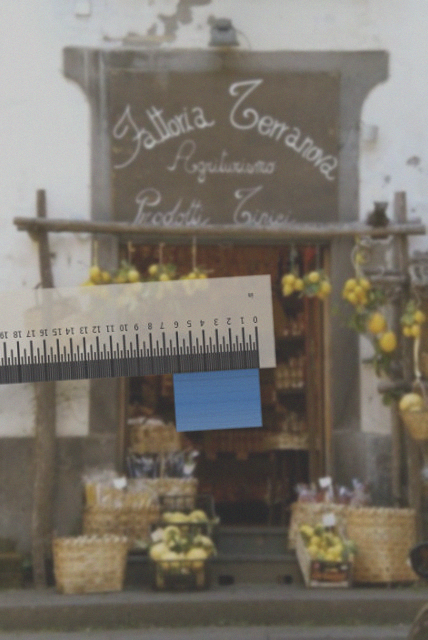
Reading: value=6.5 unit=in
